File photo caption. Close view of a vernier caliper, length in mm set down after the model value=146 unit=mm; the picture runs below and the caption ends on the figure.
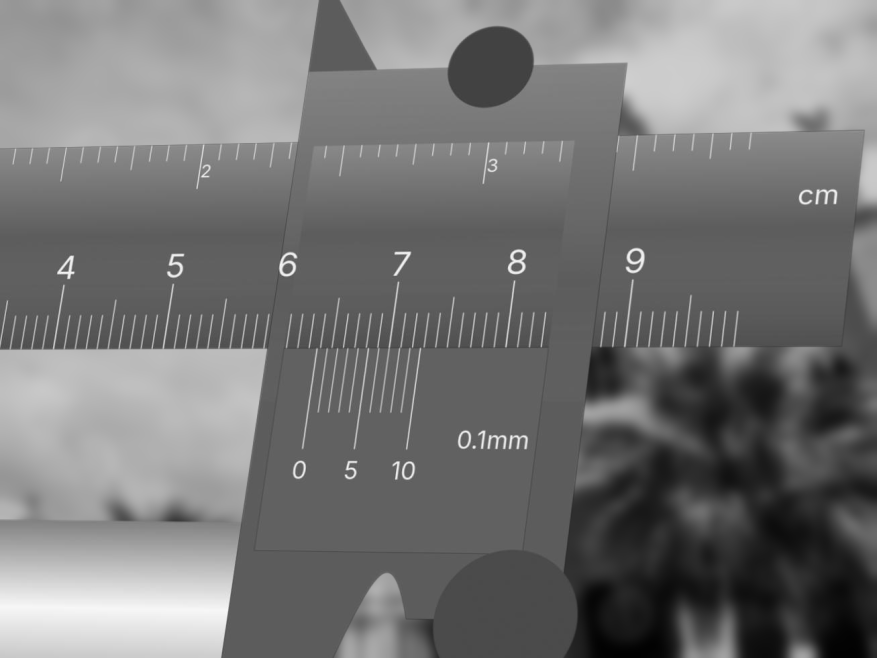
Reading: value=63.7 unit=mm
